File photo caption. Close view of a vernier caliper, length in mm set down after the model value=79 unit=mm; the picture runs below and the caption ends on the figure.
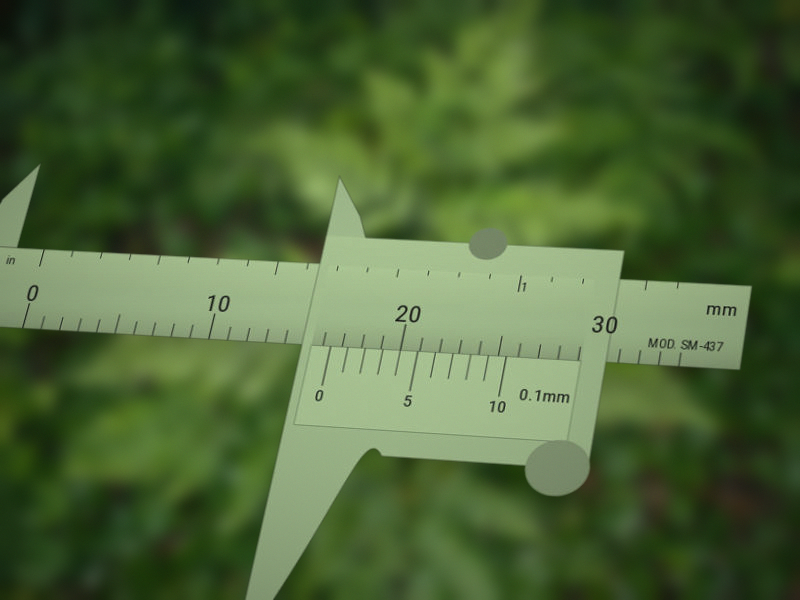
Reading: value=16.4 unit=mm
